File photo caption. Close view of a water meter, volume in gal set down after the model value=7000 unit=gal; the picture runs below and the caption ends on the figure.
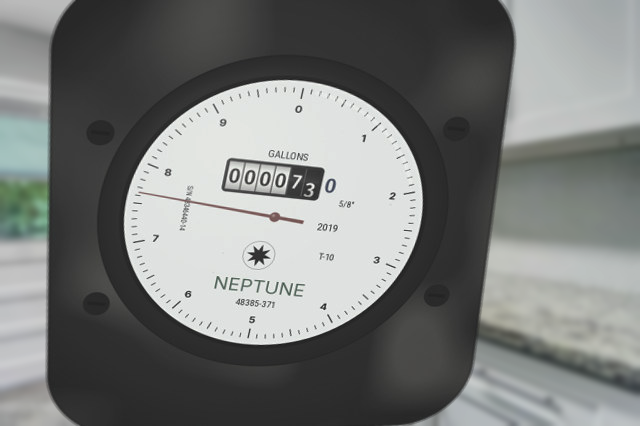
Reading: value=727.6 unit=gal
